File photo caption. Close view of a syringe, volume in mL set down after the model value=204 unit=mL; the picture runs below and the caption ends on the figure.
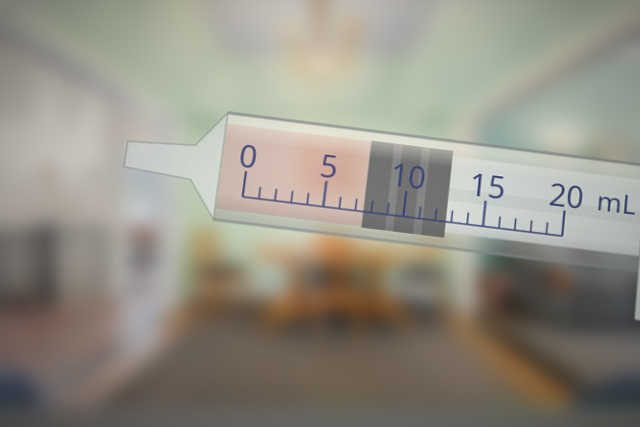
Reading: value=7.5 unit=mL
